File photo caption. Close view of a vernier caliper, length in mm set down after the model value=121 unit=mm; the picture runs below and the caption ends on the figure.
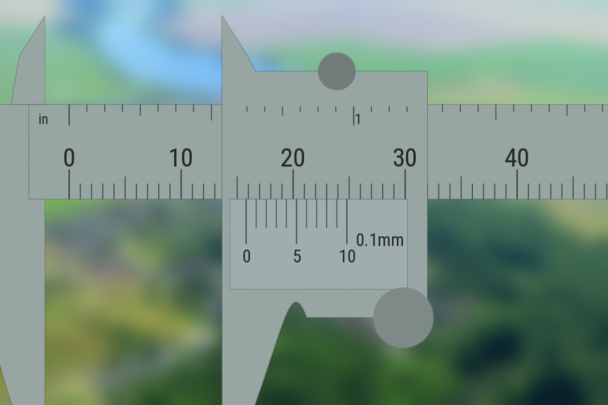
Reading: value=15.8 unit=mm
